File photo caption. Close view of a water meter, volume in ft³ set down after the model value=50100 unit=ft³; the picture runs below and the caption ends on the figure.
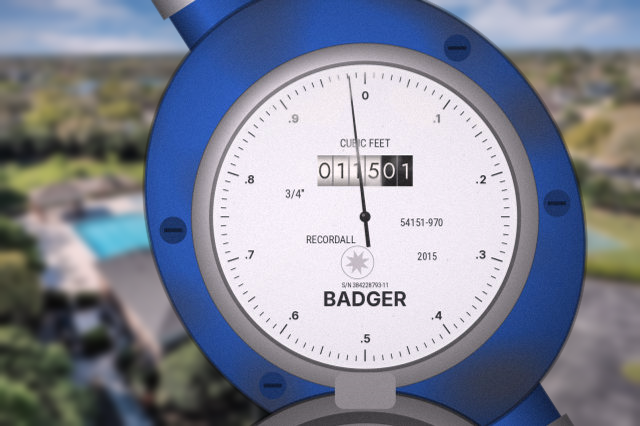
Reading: value=11500.98 unit=ft³
